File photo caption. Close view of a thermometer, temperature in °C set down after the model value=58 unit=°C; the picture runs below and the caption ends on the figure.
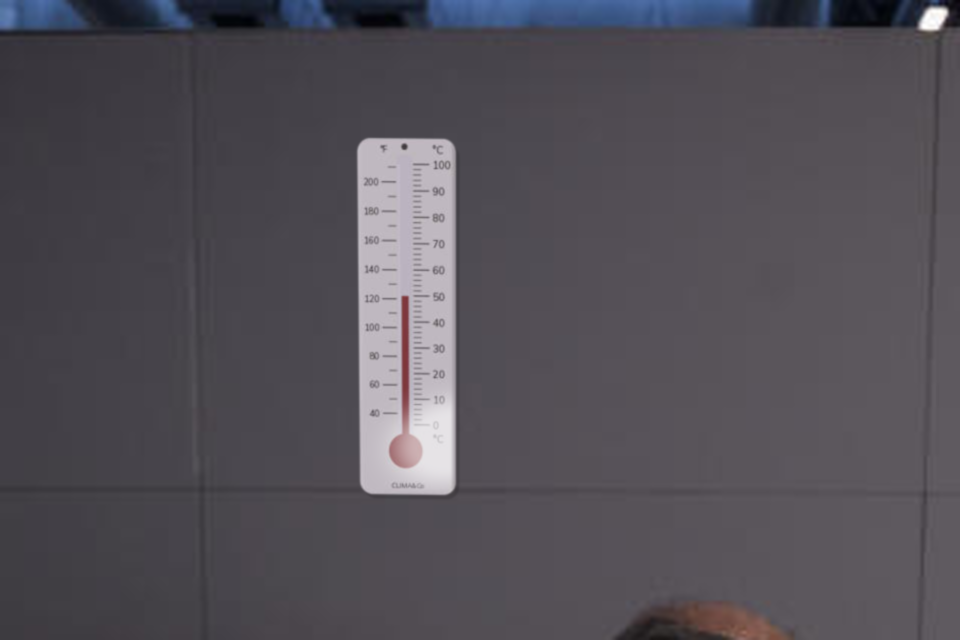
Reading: value=50 unit=°C
